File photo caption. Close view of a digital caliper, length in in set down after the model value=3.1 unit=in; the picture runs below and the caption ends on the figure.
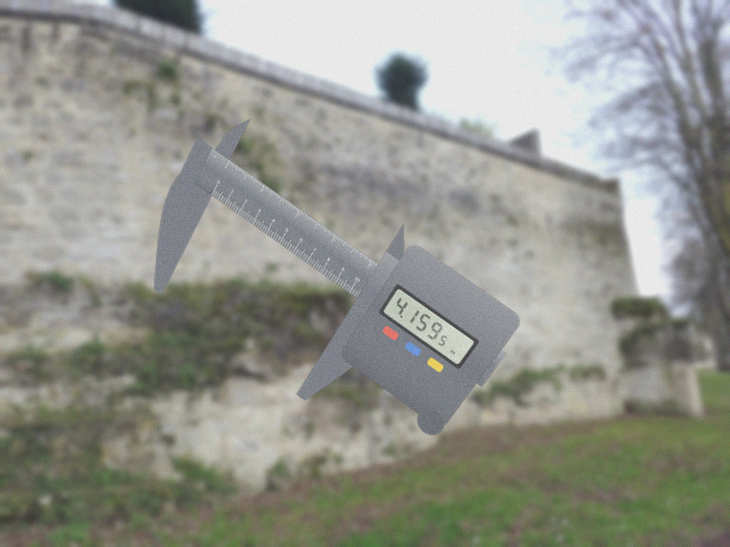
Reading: value=4.1595 unit=in
